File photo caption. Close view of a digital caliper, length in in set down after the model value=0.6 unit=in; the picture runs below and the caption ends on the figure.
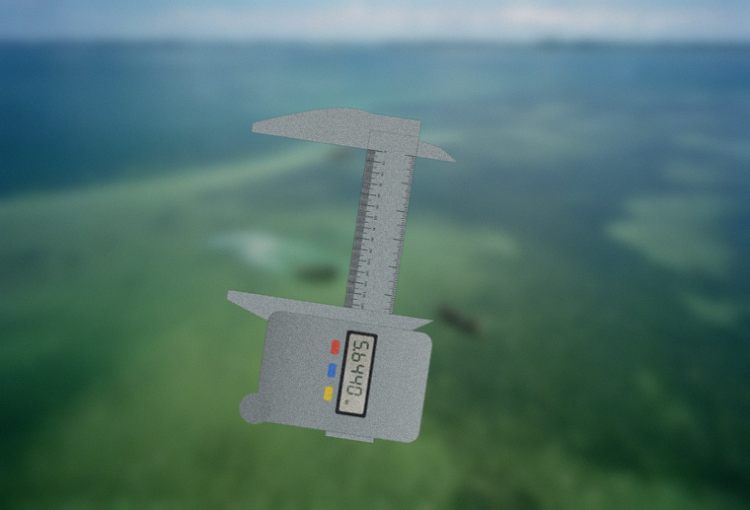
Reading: value=5.6440 unit=in
